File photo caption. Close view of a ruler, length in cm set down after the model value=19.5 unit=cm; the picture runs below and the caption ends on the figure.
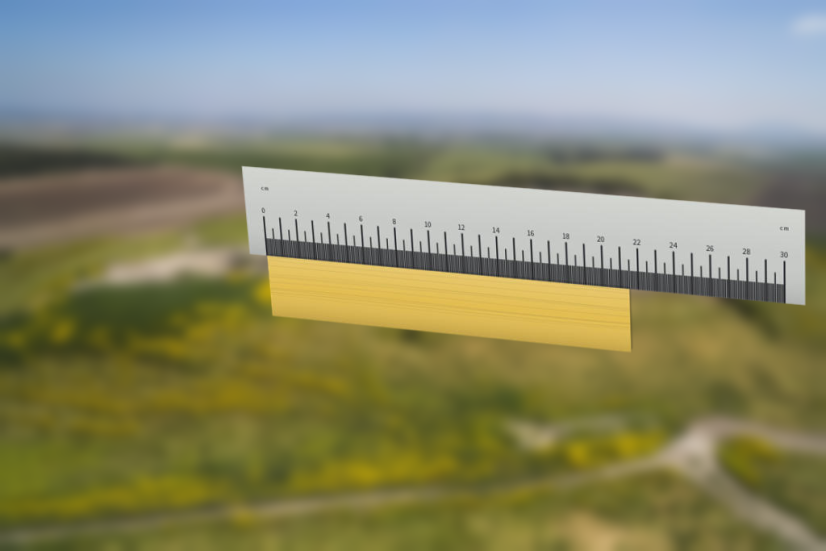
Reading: value=21.5 unit=cm
